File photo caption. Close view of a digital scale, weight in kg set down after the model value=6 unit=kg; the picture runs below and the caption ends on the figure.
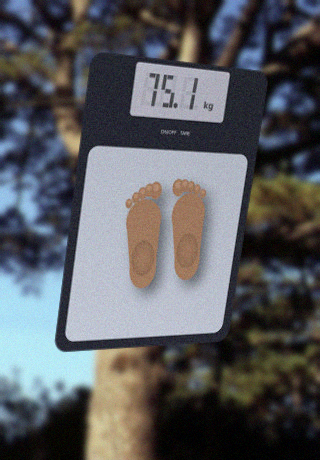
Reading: value=75.1 unit=kg
